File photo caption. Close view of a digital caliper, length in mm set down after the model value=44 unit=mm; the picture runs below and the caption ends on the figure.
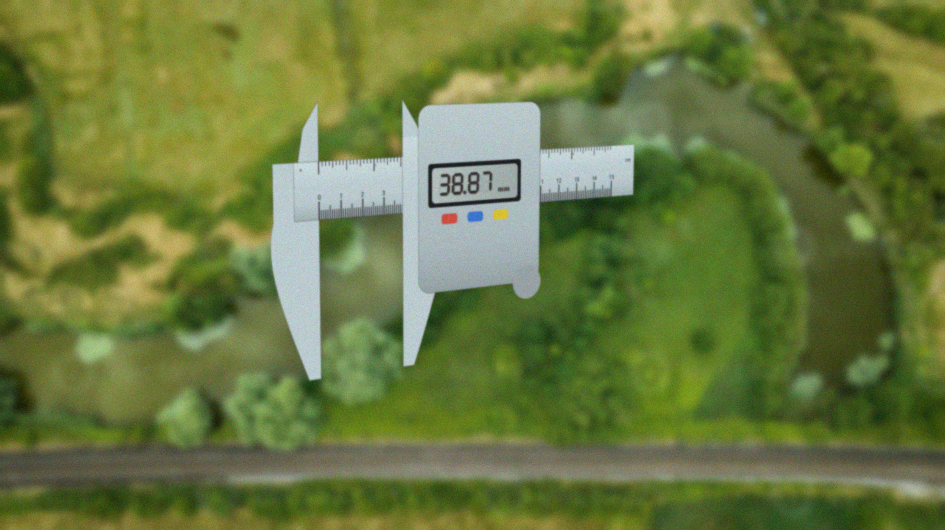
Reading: value=38.87 unit=mm
